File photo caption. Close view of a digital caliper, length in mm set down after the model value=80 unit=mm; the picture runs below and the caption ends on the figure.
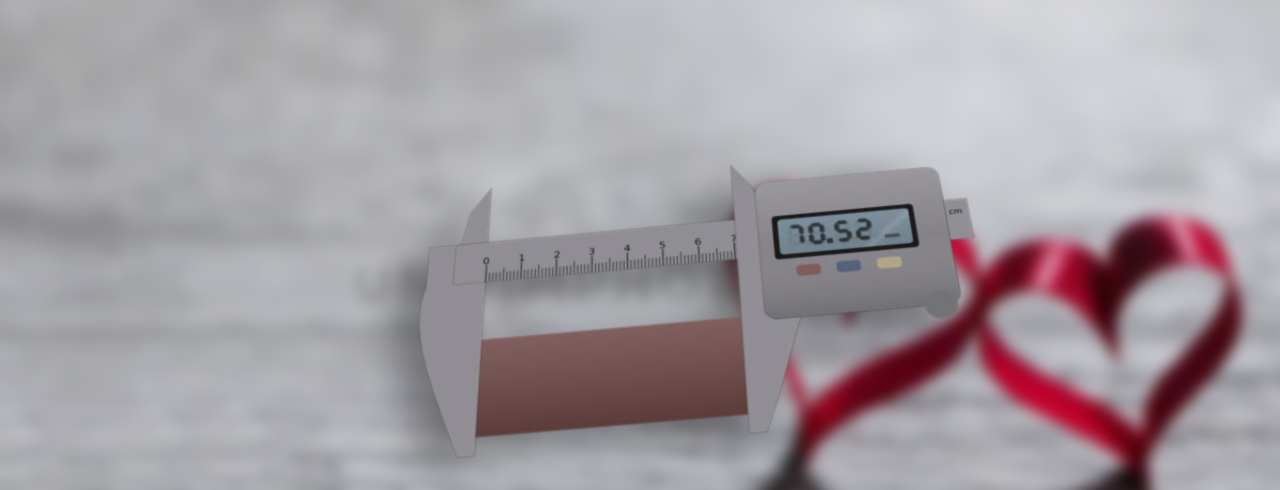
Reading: value=70.52 unit=mm
